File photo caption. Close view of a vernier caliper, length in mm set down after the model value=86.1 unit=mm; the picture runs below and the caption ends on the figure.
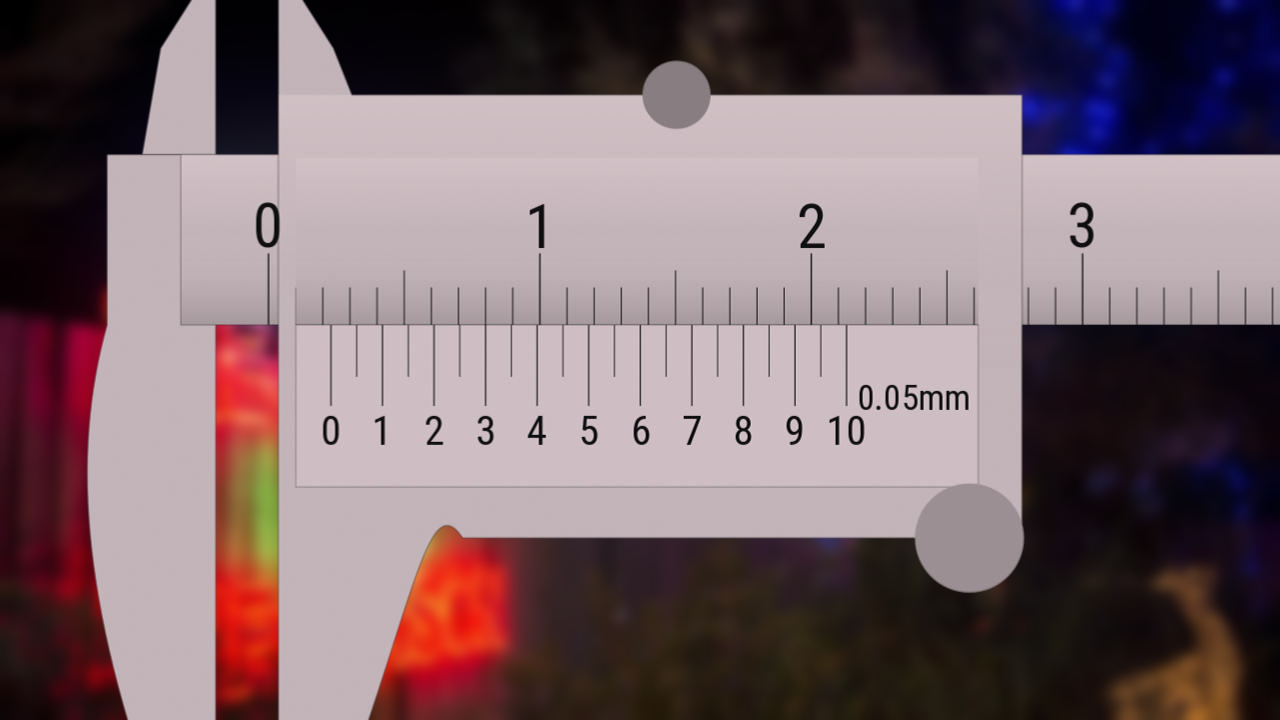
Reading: value=2.30 unit=mm
